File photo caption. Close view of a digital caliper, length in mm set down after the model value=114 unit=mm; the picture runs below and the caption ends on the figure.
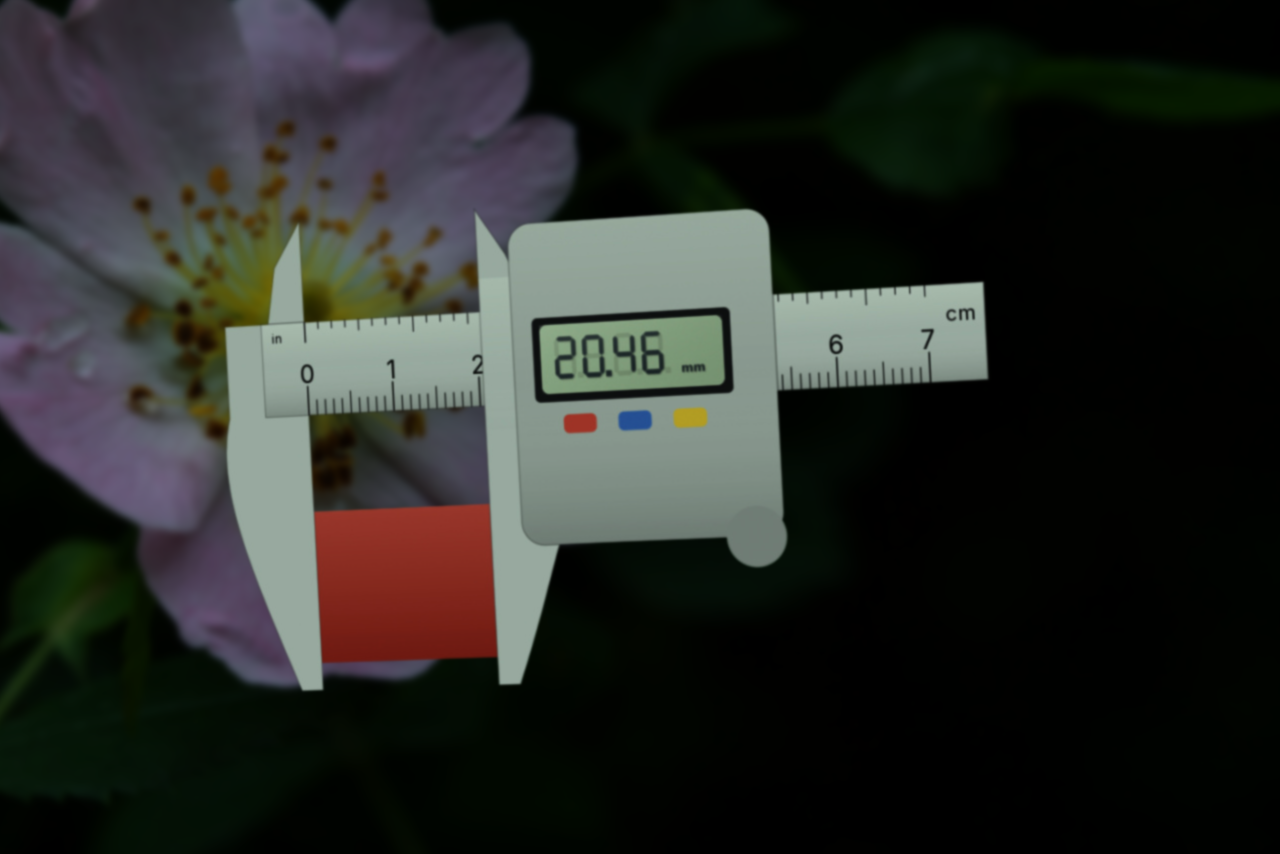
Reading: value=20.46 unit=mm
